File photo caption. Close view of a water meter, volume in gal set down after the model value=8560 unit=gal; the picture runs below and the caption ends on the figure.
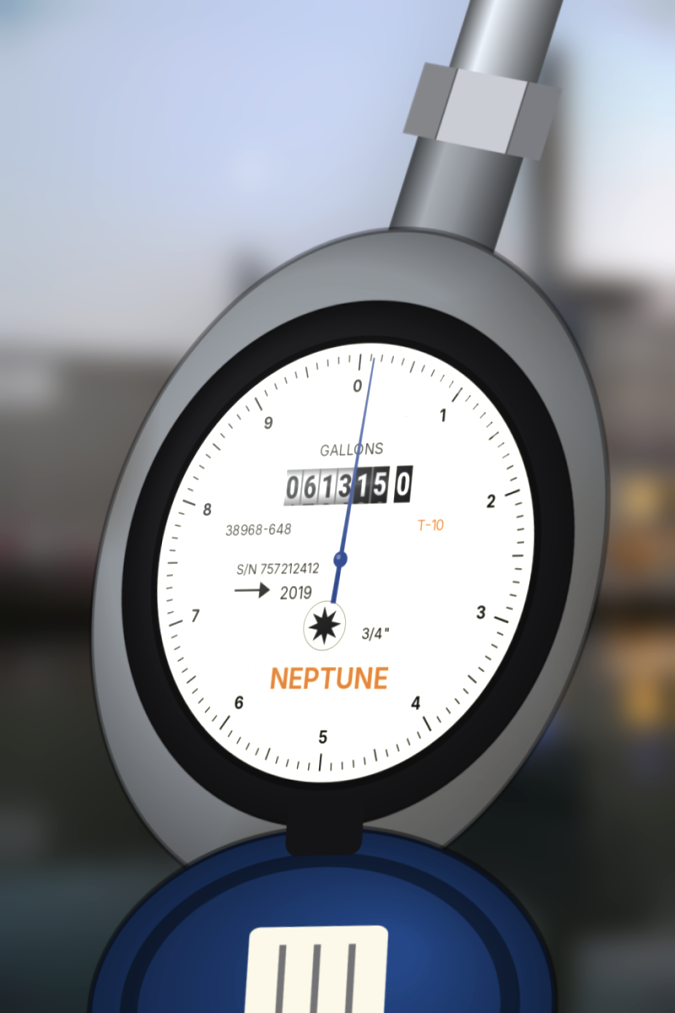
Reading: value=613150.1 unit=gal
